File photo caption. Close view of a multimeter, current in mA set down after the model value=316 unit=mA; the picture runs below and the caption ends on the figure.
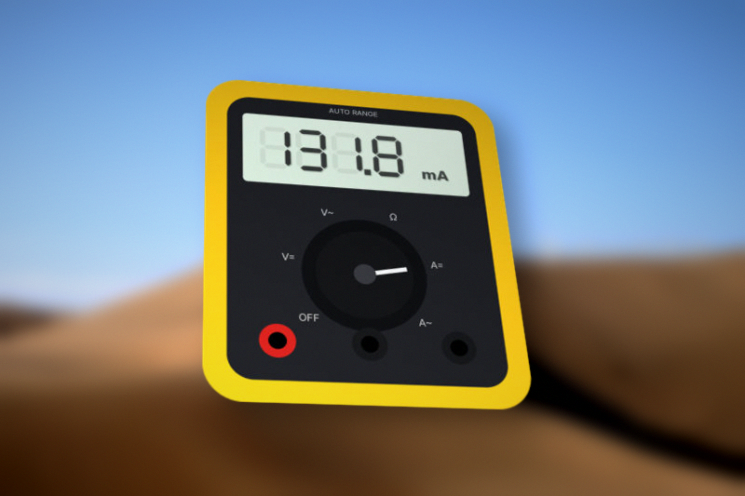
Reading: value=131.8 unit=mA
